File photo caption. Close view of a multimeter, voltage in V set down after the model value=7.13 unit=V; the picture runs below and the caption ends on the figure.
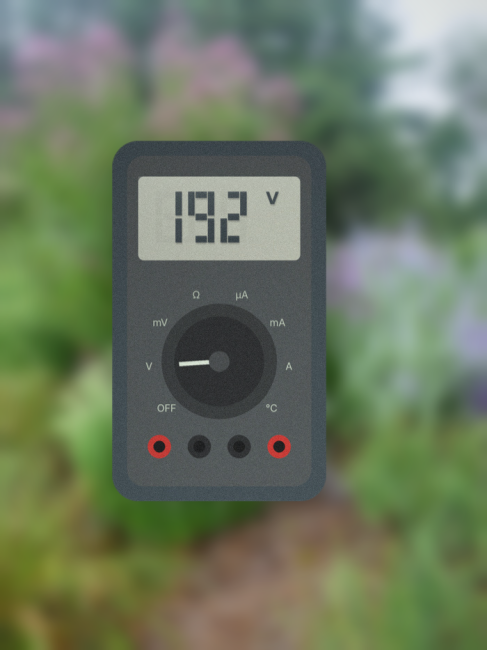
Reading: value=192 unit=V
